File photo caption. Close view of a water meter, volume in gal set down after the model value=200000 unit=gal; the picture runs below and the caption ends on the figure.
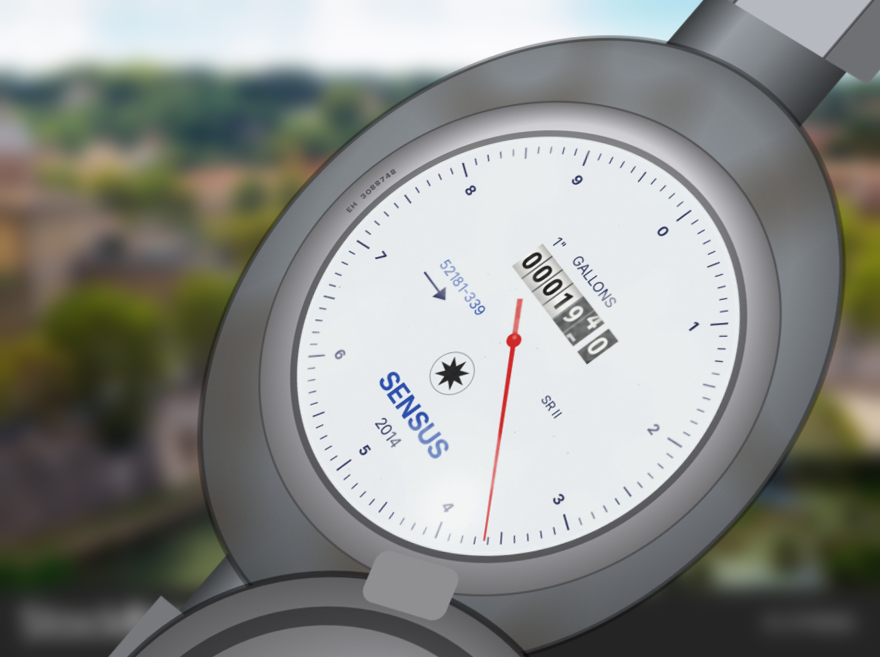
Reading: value=1943.6 unit=gal
